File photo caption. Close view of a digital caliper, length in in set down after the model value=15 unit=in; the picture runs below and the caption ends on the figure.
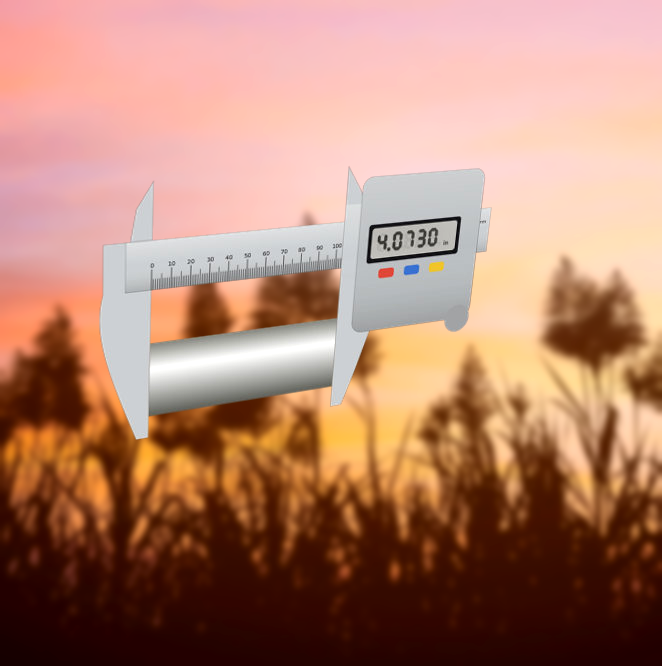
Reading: value=4.0730 unit=in
